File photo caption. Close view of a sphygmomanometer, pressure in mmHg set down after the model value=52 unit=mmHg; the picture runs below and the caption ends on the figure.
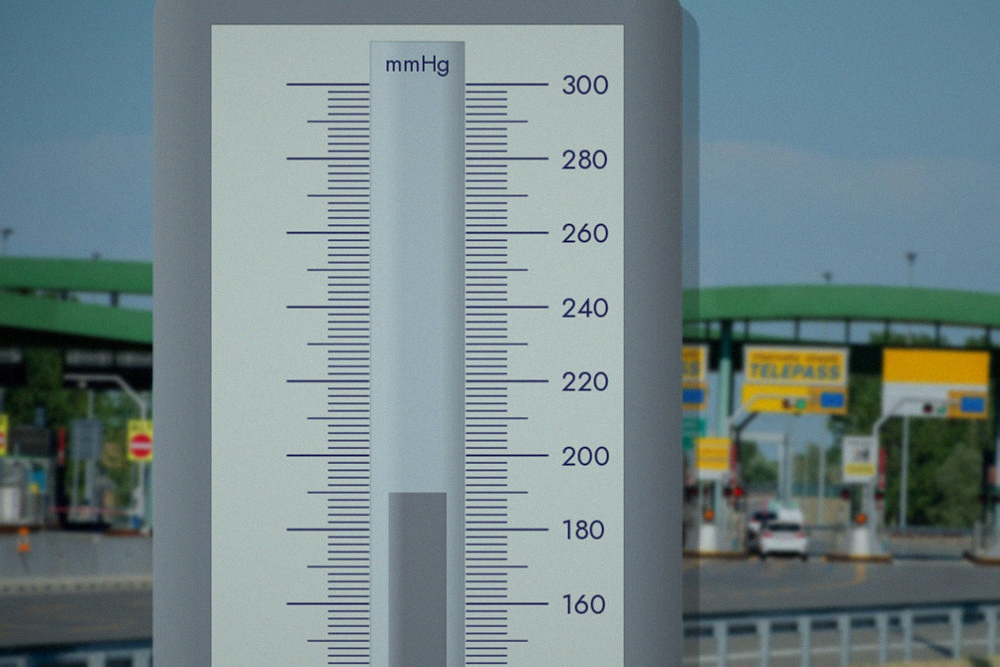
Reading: value=190 unit=mmHg
